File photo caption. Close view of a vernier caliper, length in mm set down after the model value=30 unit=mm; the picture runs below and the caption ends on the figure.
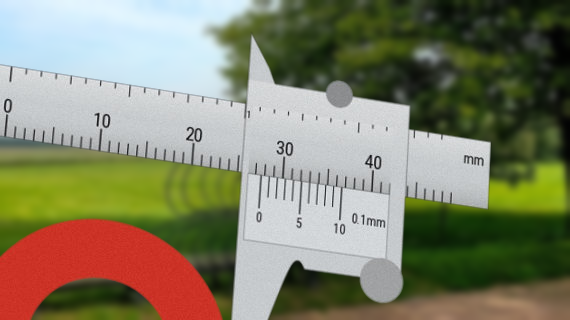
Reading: value=27.6 unit=mm
